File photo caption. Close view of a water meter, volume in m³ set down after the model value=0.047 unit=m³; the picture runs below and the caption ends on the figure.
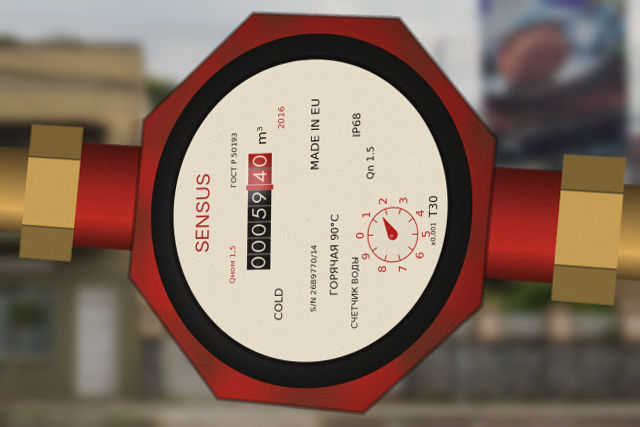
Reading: value=59.401 unit=m³
